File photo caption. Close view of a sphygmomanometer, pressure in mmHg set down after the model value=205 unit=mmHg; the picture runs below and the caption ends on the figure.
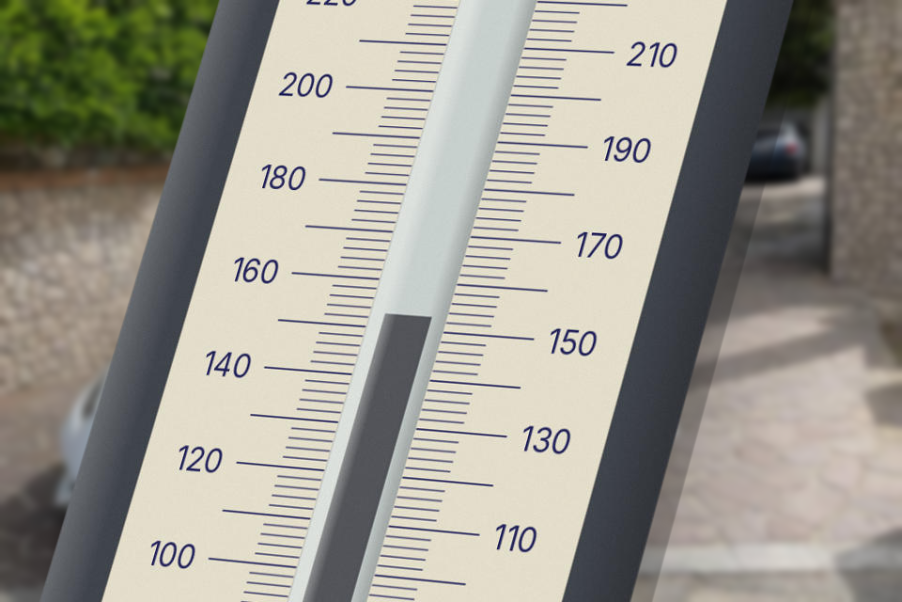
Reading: value=153 unit=mmHg
